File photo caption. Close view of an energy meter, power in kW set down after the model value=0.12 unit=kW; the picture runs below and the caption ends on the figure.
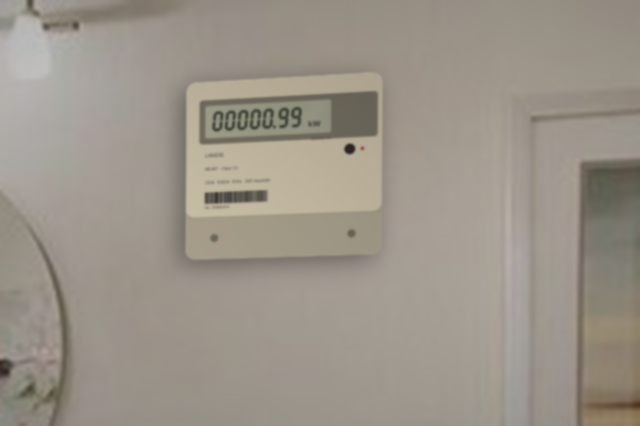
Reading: value=0.99 unit=kW
